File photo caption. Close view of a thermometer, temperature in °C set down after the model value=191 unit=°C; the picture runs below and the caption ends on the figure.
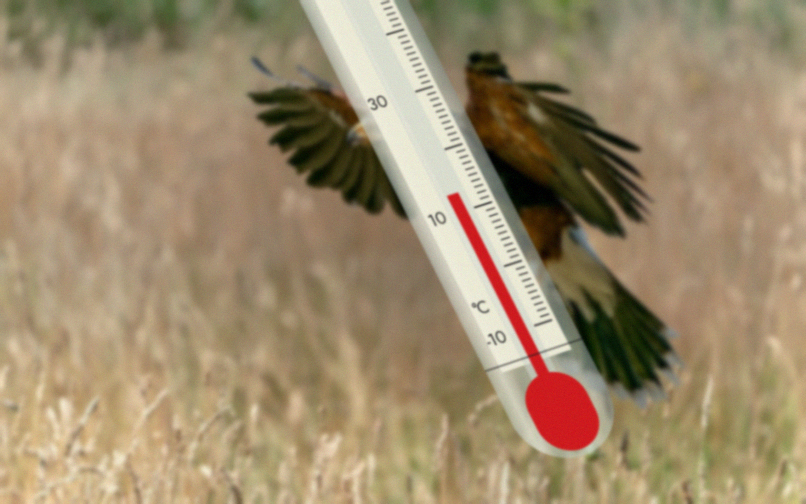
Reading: value=13 unit=°C
